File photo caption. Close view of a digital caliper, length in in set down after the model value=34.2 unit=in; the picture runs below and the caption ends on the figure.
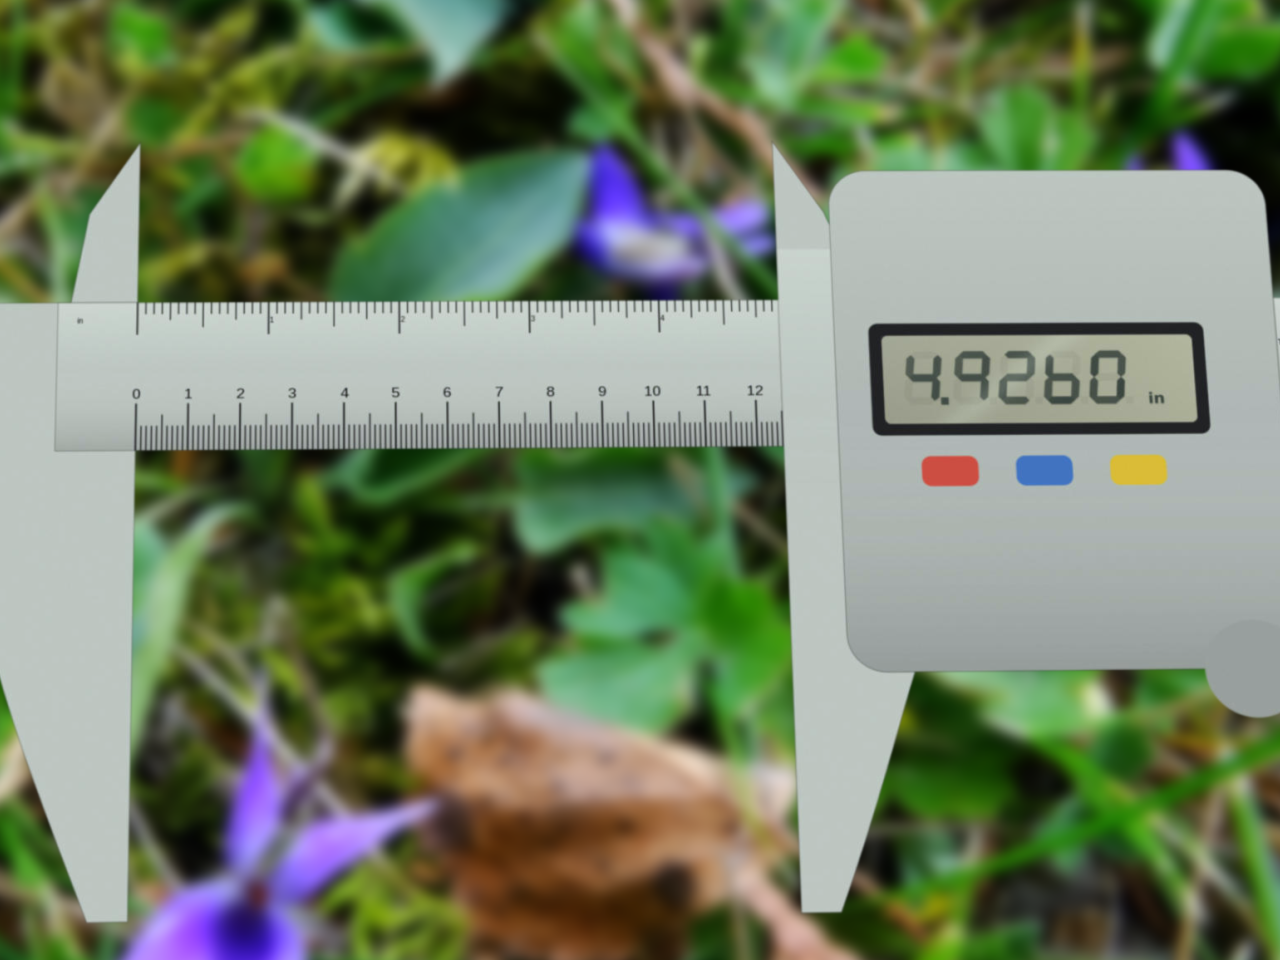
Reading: value=4.9260 unit=in
